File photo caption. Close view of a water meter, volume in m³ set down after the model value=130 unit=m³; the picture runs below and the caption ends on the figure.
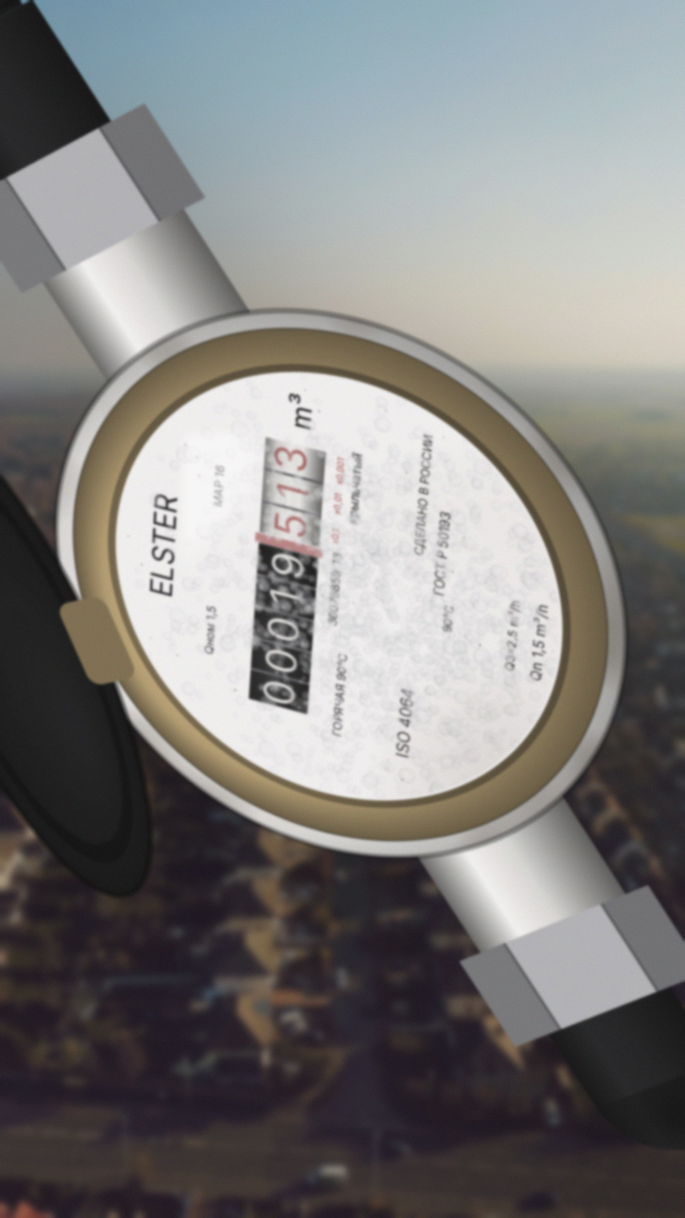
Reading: value=19.513 unit=m³
